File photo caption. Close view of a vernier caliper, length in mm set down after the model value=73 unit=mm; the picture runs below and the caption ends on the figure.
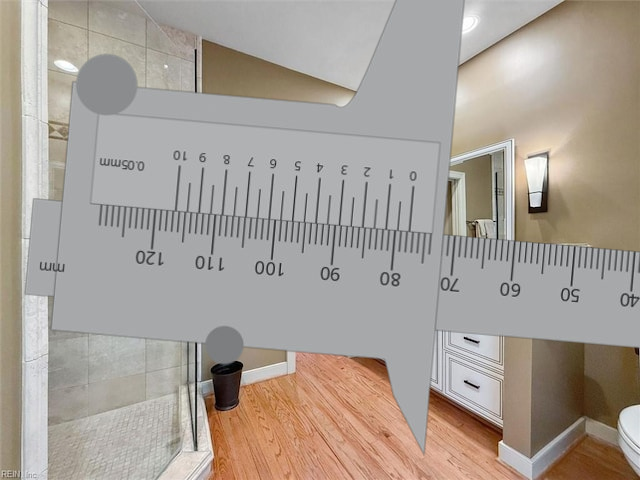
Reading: value=77.6 unit=mm
